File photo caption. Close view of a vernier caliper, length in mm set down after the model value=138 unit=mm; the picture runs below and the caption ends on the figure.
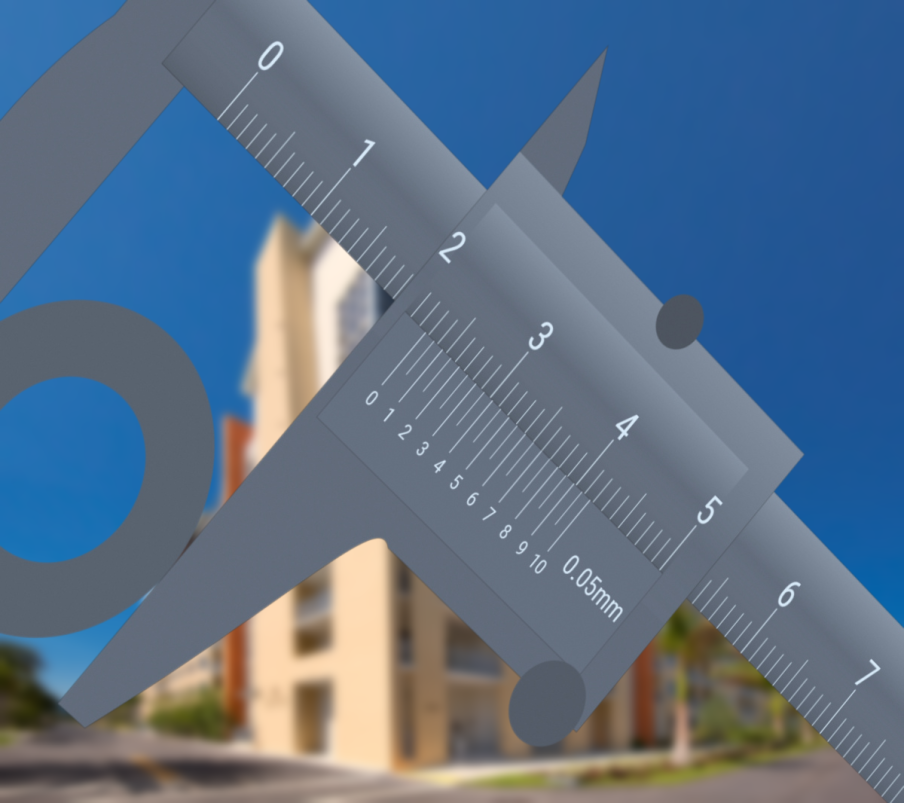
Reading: value=22.7 unit=mm
